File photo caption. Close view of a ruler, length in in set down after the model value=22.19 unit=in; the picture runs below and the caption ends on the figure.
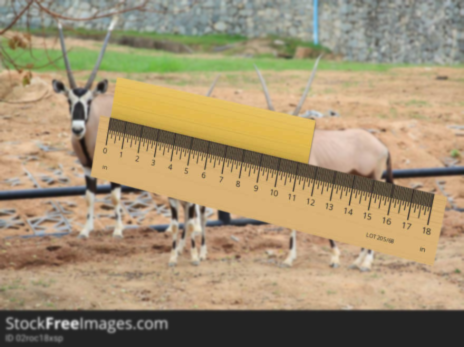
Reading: value=11.5 unit=in
